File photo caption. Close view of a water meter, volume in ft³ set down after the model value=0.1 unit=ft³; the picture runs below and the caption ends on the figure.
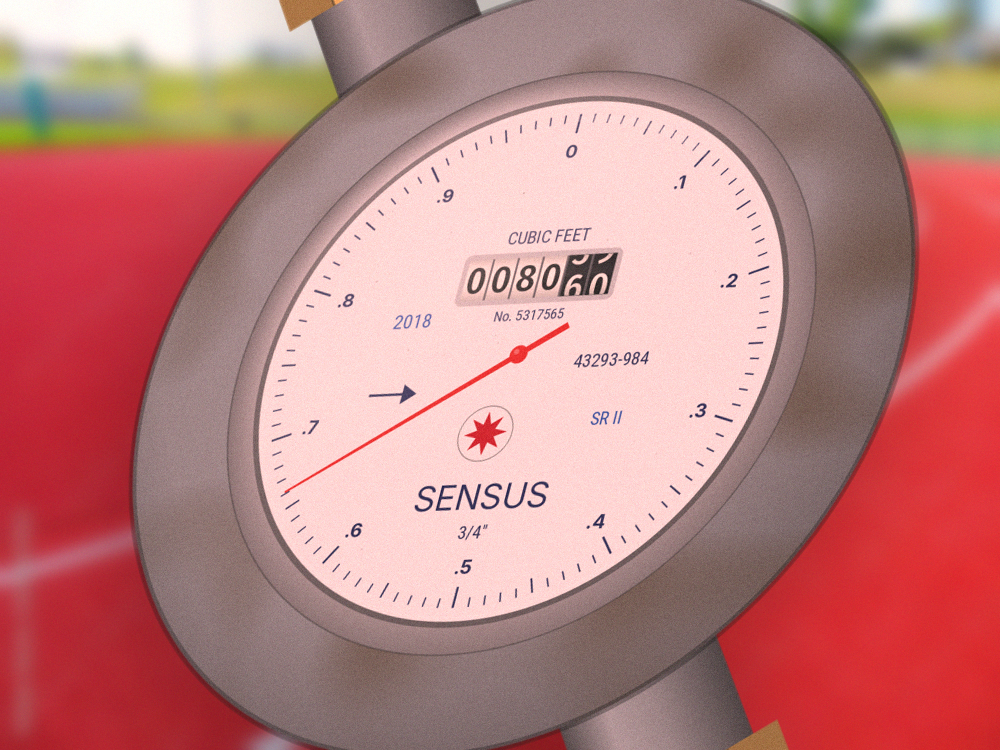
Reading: value=8059.66 unit=ft³
